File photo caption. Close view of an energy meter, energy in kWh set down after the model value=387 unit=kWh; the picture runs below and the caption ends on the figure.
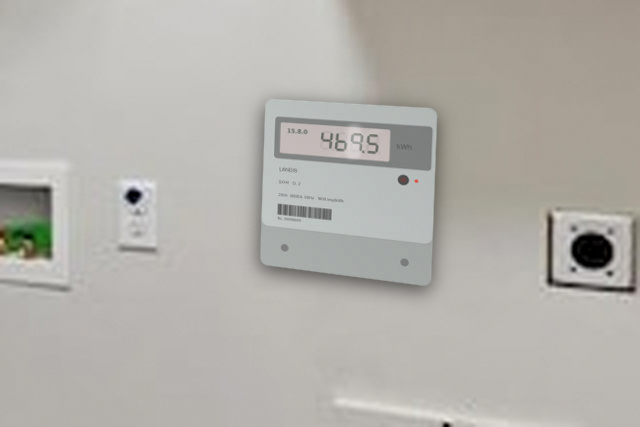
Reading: value=469.5 unit=kWh
